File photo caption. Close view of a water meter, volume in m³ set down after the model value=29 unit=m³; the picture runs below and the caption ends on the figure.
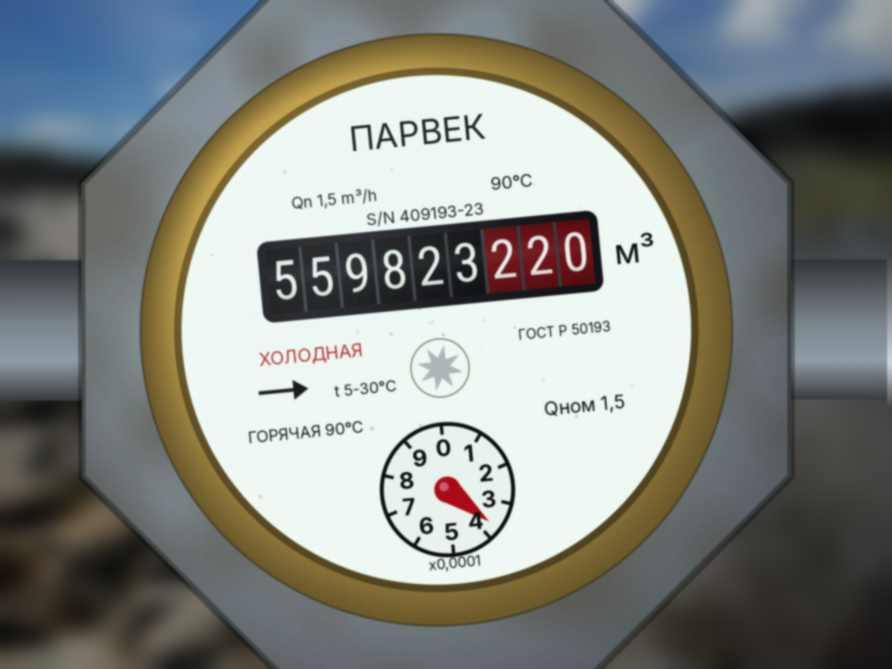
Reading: value=559823.2203 unit=m³
